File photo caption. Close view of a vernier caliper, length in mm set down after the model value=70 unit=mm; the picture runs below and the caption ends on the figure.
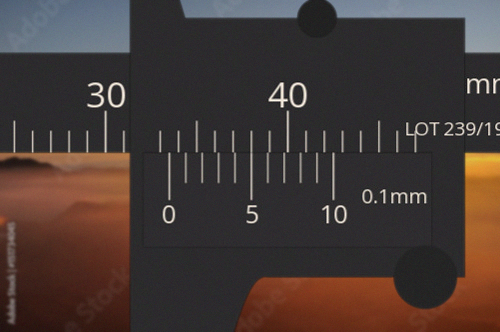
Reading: value=33.5 unit=mm
